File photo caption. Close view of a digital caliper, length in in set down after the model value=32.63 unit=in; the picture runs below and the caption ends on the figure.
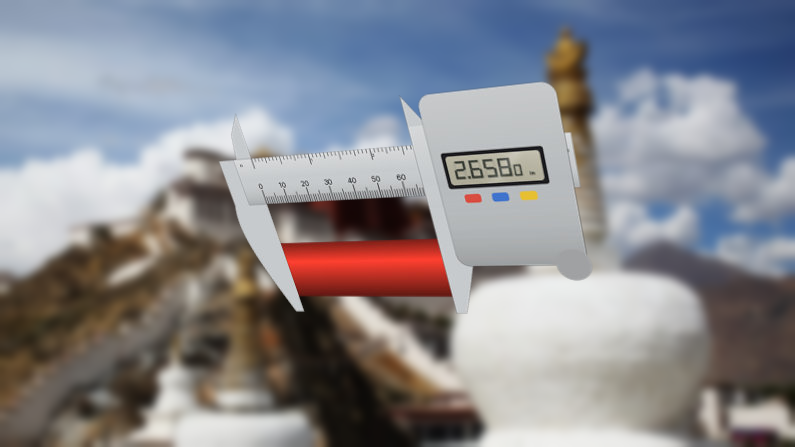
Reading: value=2.6580 unit=in
